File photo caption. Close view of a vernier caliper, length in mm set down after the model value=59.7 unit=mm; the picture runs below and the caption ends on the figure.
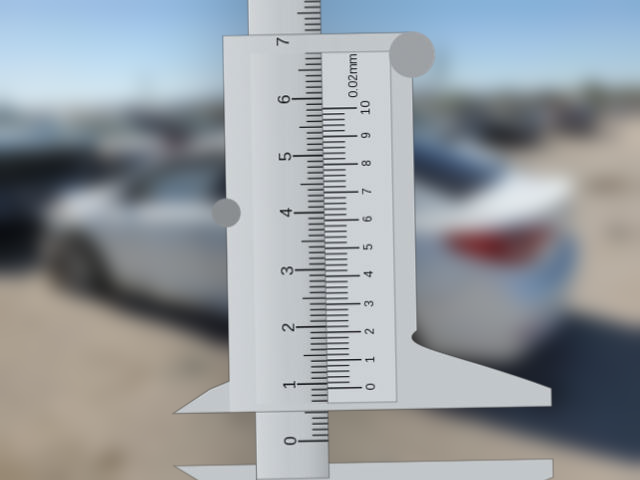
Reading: value=9.2 unit=mm
